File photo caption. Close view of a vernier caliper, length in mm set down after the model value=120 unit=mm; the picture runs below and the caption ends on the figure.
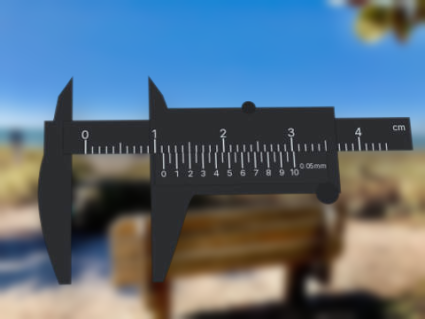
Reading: value=11.2 unit=mm
